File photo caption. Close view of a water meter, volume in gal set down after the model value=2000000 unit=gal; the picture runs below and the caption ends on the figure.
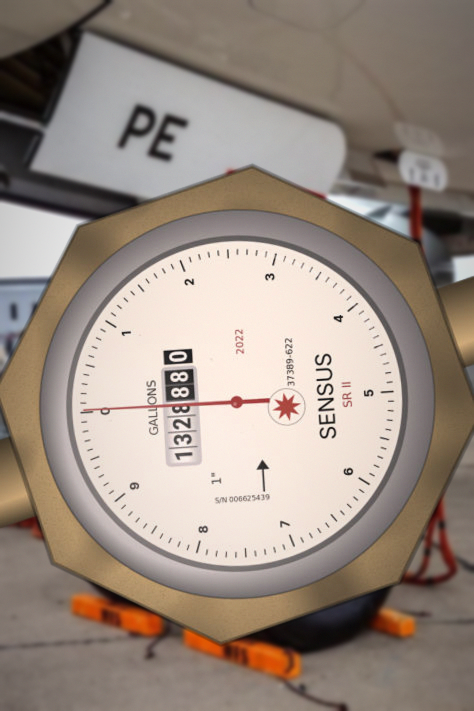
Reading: value=1328880.0 unit=gal
